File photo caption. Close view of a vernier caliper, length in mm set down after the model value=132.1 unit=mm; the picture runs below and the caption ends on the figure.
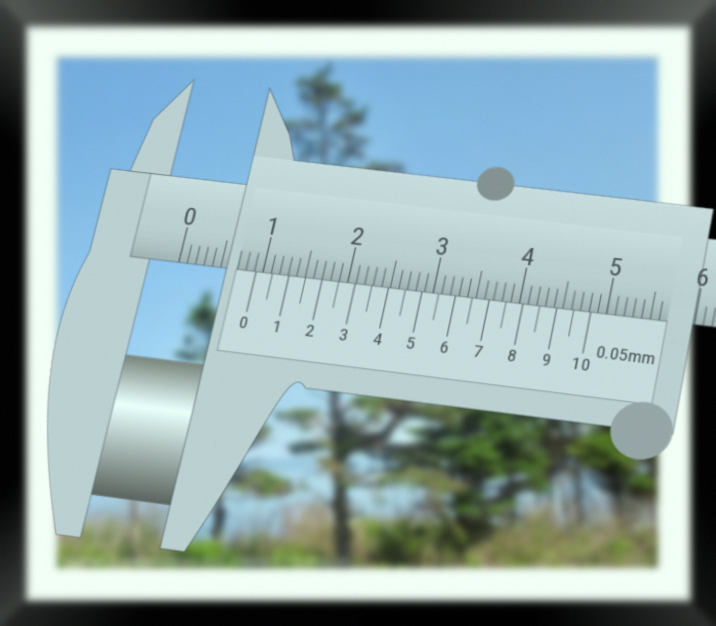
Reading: value=9.2 unit=mm
